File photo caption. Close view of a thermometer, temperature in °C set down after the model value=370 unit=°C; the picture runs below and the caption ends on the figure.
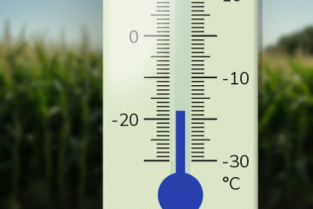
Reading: value=-18 unit=°C
